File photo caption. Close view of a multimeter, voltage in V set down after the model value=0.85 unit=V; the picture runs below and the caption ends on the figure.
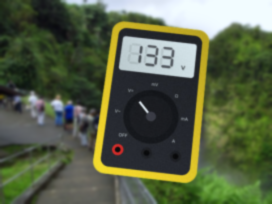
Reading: value=133 unit=V
